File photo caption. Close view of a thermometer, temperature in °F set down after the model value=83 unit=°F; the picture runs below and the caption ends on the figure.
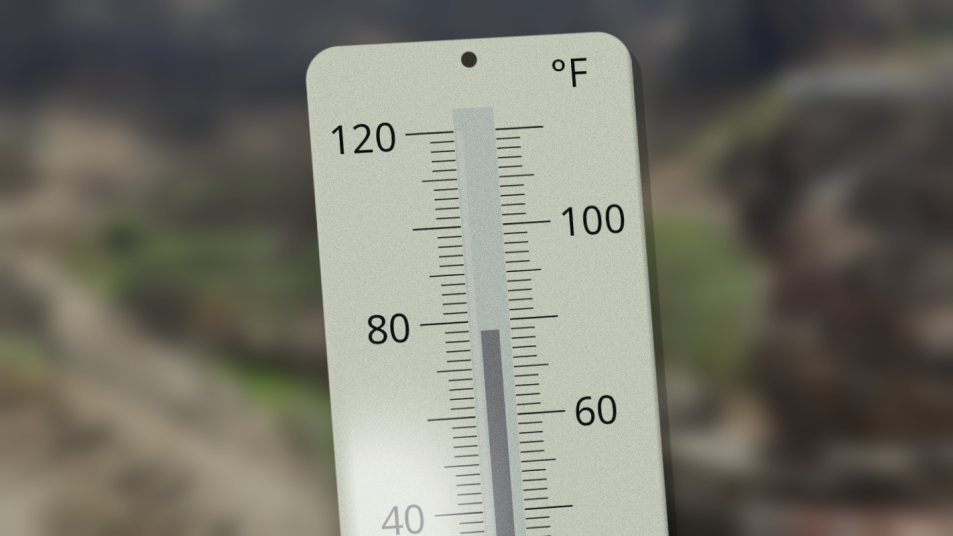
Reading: value=78 unit=°F
